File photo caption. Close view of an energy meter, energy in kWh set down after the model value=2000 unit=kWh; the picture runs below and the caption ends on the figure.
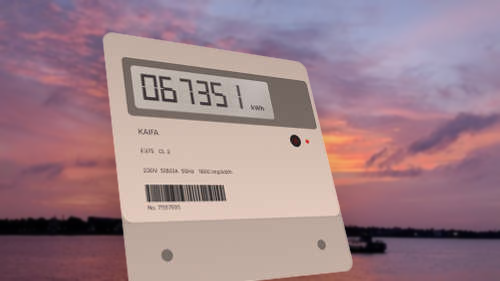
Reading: value=67351 unit=kWh
